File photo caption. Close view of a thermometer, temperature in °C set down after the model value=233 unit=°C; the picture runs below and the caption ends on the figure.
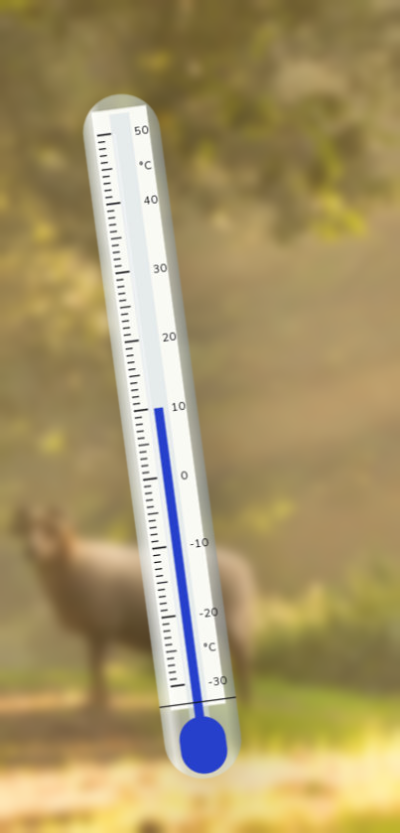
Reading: value=10 unit=°C
